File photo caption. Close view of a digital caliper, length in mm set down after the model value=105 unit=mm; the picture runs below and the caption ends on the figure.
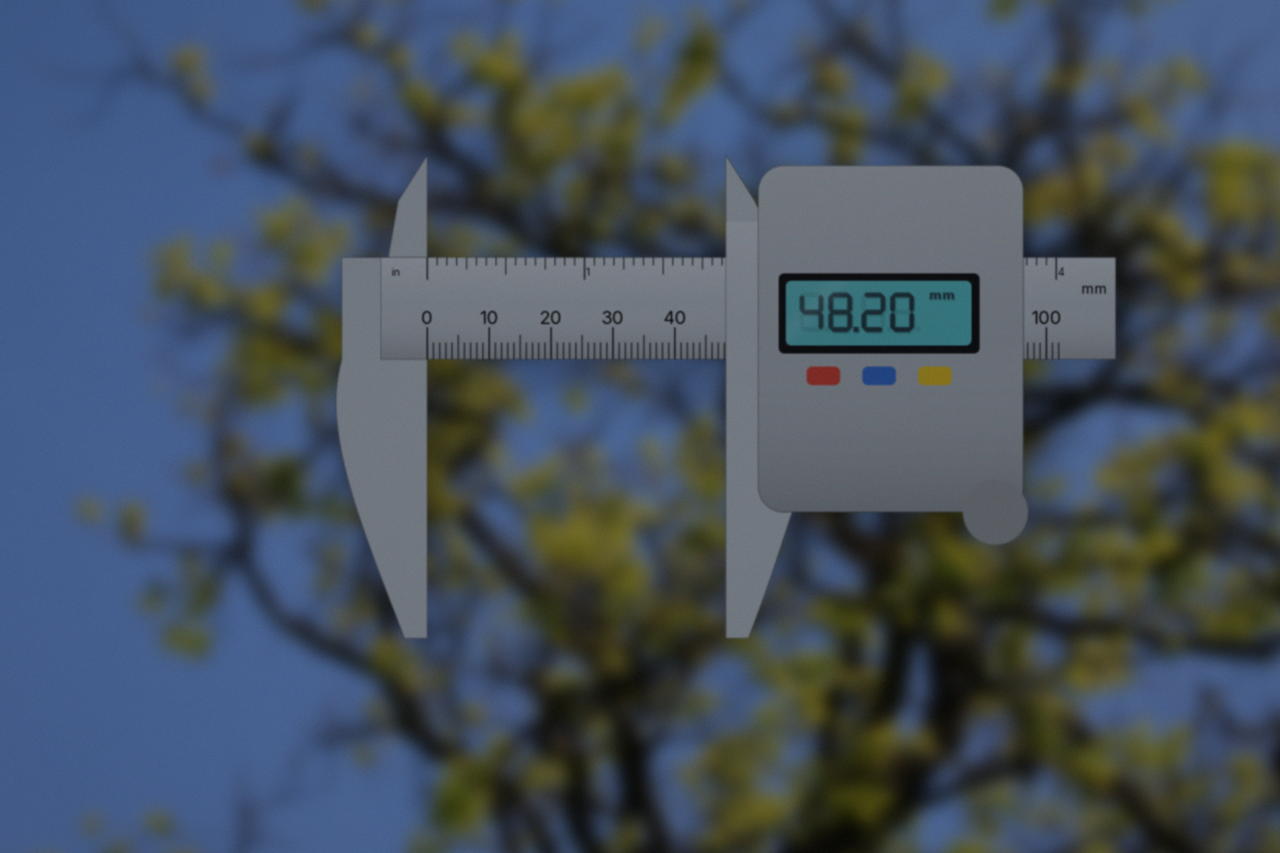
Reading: value=48.20 unit=mm
